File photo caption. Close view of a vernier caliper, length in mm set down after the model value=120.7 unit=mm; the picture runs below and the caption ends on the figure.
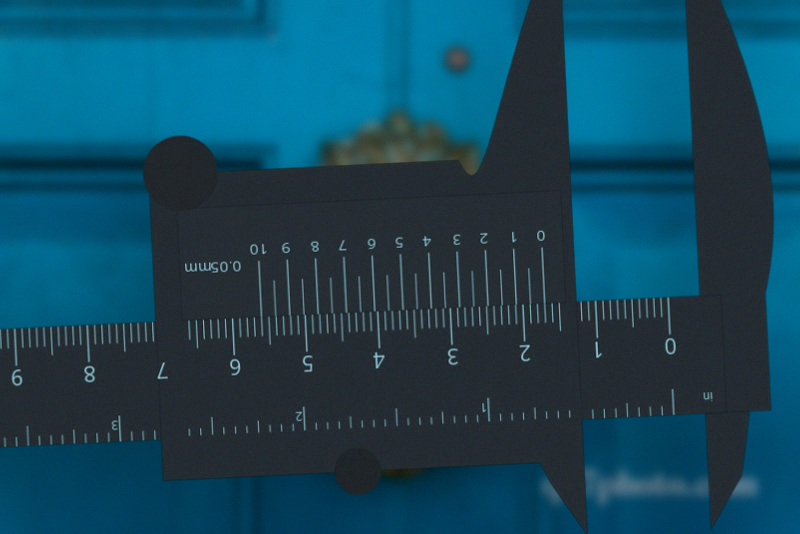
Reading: value=17.0 unit=mm
